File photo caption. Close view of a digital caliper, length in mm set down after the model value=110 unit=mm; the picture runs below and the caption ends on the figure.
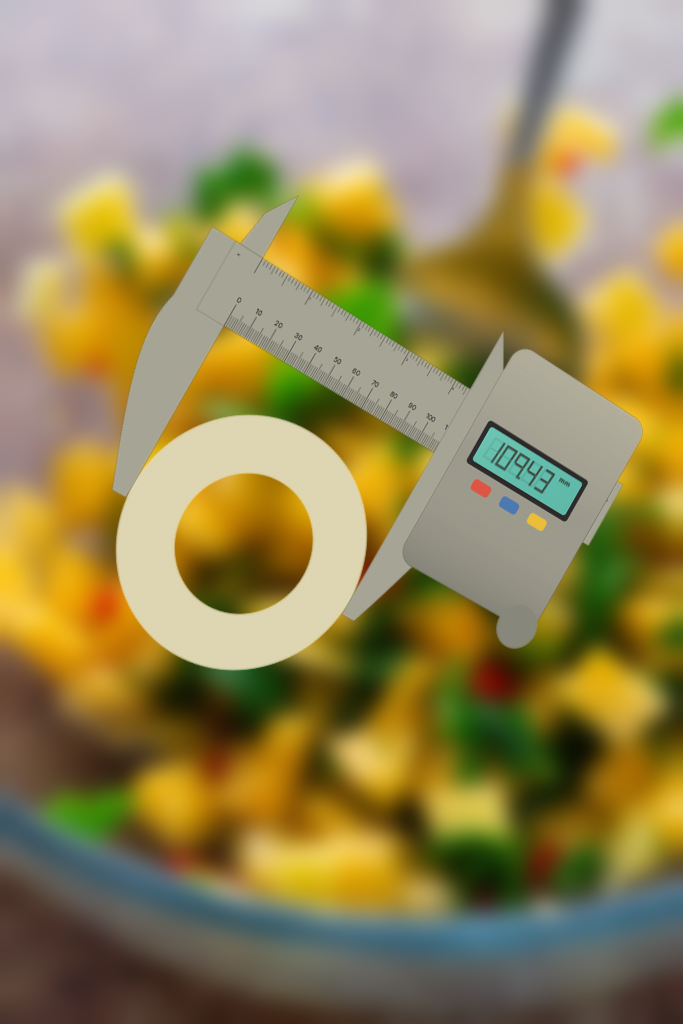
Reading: value=109.43 unit=mm
